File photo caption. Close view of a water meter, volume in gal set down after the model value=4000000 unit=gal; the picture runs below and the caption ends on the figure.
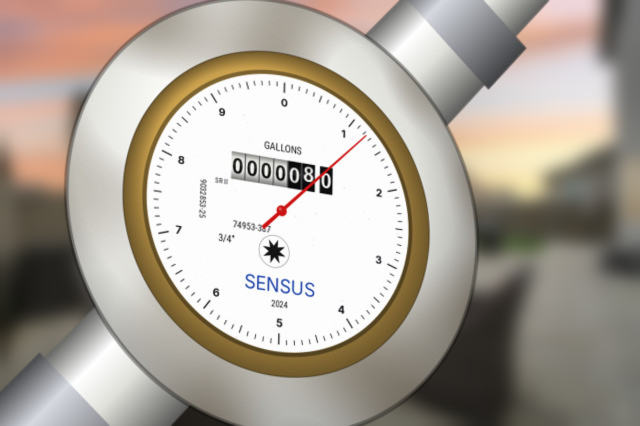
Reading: value=81.2 unit=gal
